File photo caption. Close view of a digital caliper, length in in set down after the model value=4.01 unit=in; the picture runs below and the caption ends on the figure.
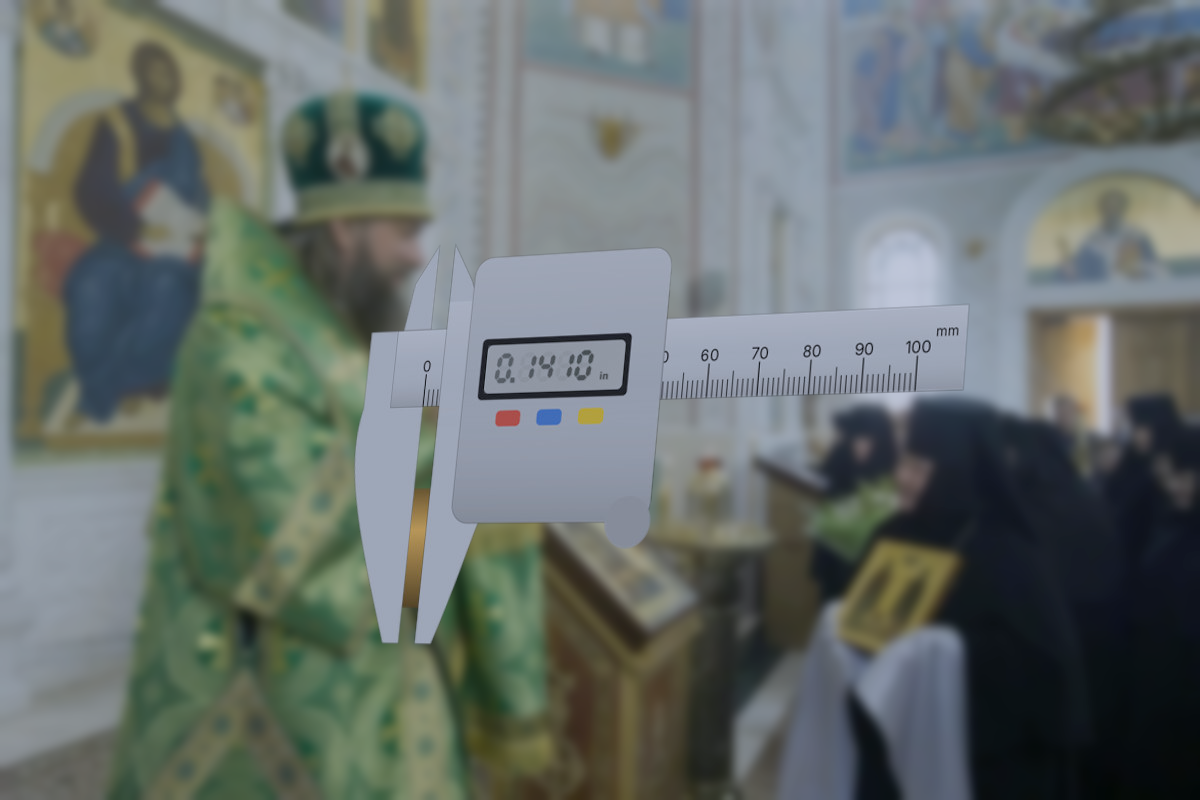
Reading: value=0.1410 unit=in
